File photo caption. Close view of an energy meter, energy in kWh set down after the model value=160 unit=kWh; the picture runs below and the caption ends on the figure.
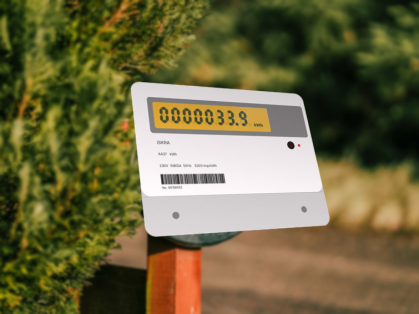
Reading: value=33.9 unit=kWh
